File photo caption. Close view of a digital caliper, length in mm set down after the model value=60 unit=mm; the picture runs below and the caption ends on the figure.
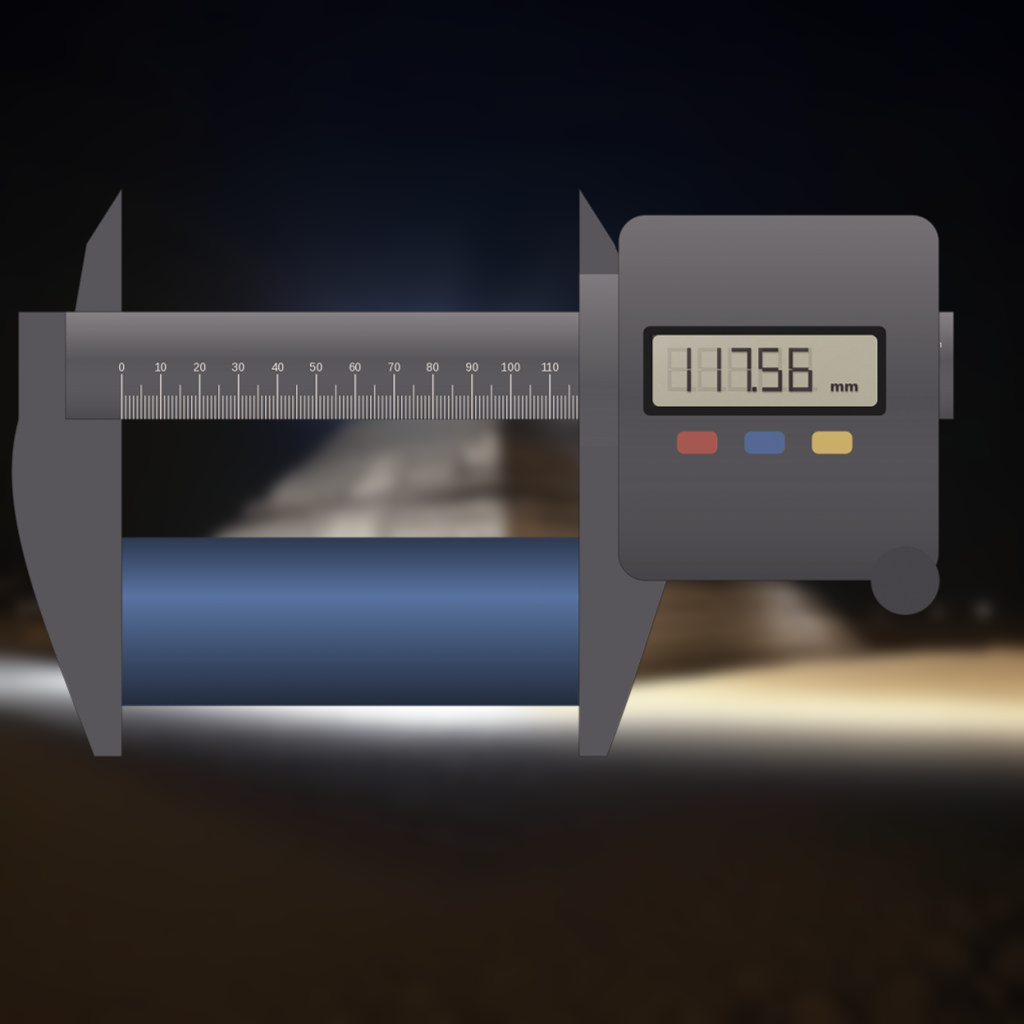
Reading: value=117.56 unit=mm
